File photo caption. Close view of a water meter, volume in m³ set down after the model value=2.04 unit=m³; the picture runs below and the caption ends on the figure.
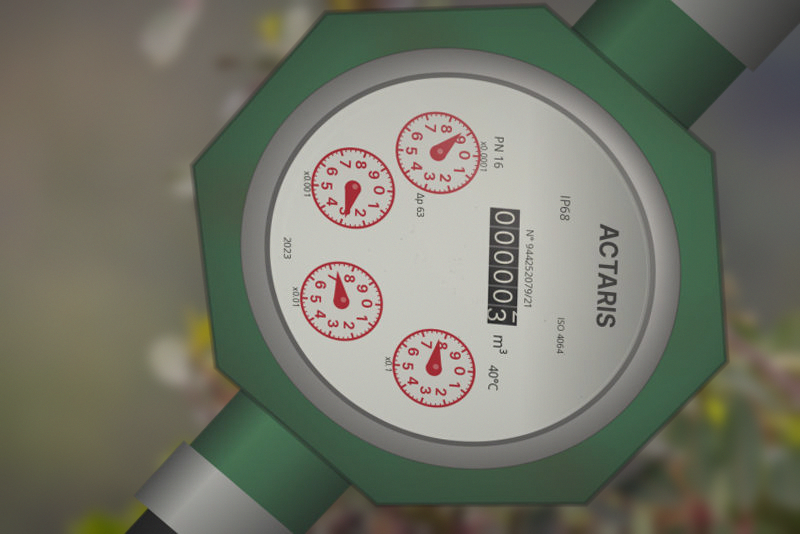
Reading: value=2.7728 unit=m³
